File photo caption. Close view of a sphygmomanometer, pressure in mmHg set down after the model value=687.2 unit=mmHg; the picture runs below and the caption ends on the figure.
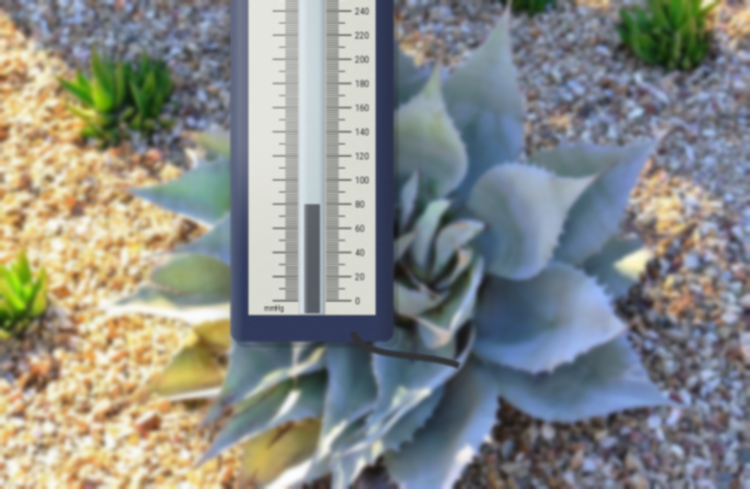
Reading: value=80 unit=mmHg
